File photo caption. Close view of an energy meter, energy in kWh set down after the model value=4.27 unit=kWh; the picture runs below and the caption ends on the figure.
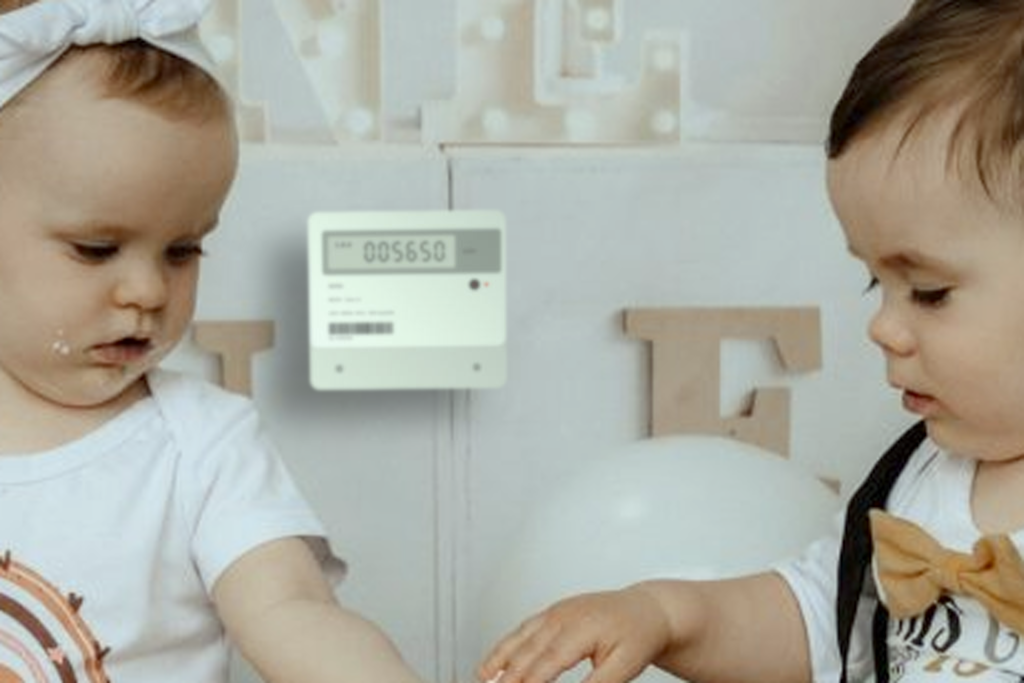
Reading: value=5650 unit=kWh
